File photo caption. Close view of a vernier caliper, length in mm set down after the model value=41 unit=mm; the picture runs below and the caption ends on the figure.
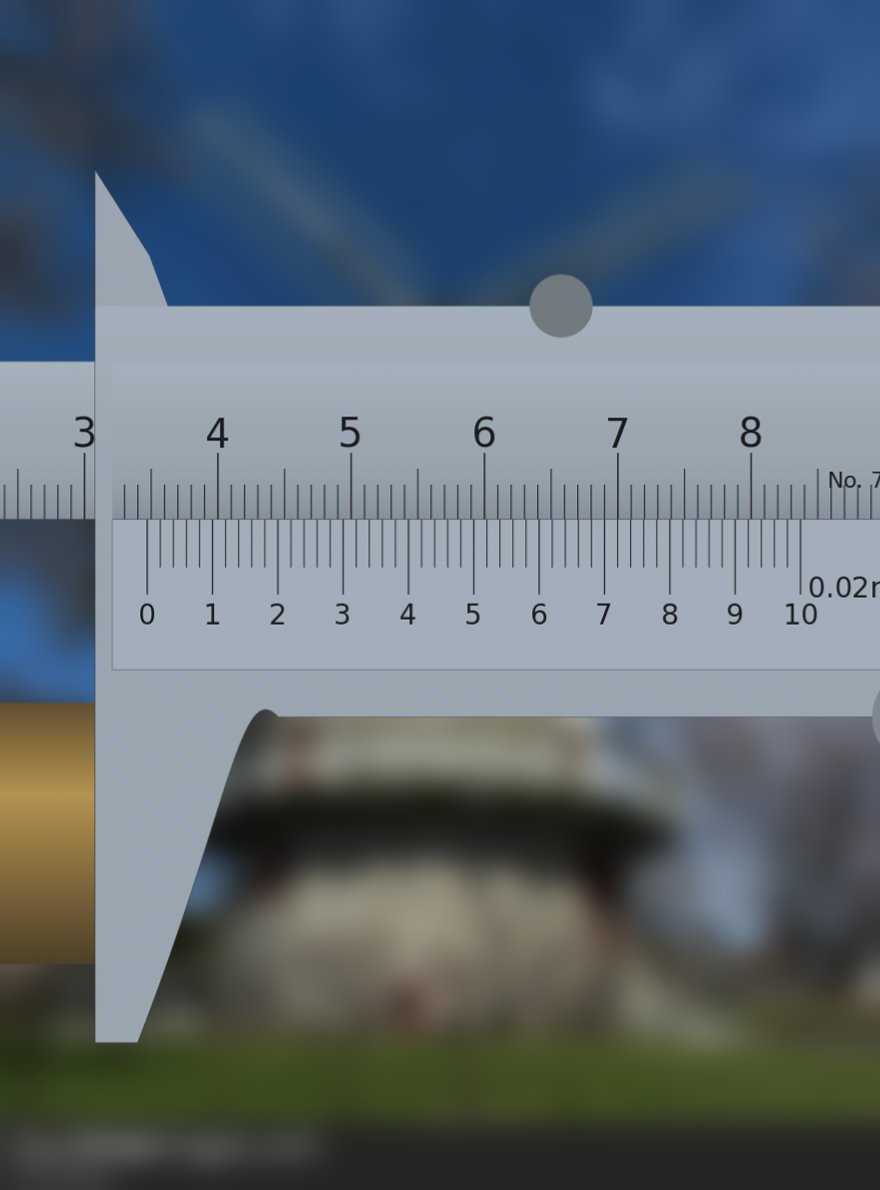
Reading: value=34.7 unit=mm
